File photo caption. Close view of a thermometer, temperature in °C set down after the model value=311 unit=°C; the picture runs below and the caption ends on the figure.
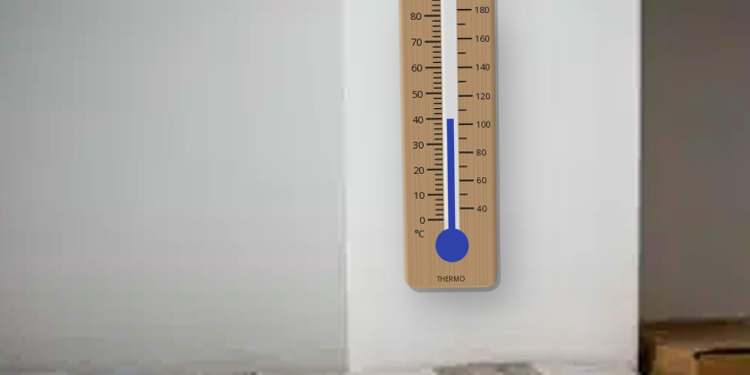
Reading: value=40 unit=°C
